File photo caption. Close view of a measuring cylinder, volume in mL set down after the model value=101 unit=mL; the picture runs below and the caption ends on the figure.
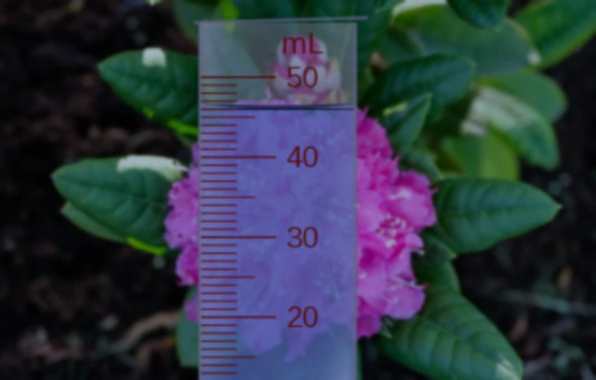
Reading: value=46 unit=mL
